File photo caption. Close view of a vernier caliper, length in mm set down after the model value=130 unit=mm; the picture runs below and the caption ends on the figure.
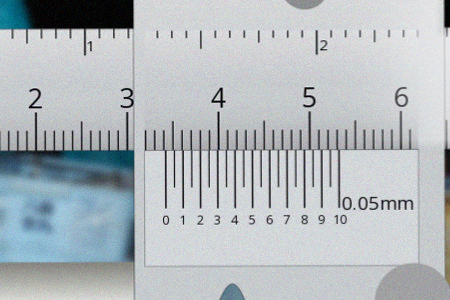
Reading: value=34.2 unit=mm
